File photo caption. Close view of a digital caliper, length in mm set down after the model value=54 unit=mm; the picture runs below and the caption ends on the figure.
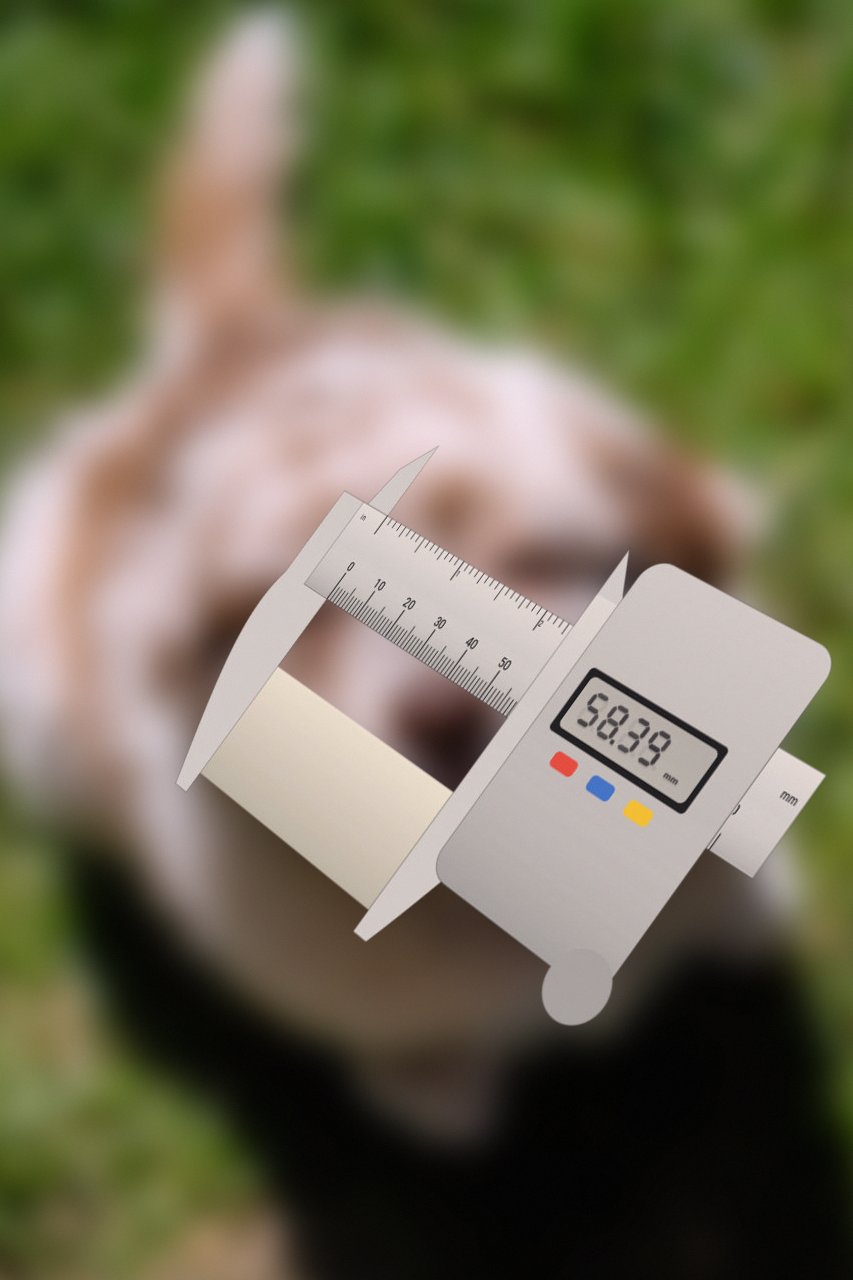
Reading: value=58.39 unit=mm
